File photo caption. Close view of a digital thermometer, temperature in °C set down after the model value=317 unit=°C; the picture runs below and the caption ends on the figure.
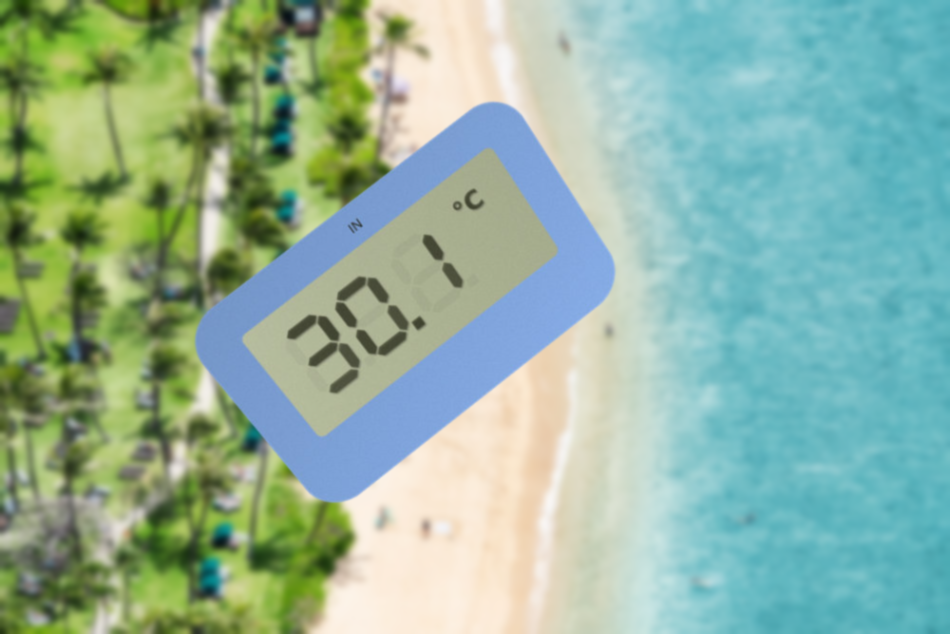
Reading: value=30.1 unit=°C
